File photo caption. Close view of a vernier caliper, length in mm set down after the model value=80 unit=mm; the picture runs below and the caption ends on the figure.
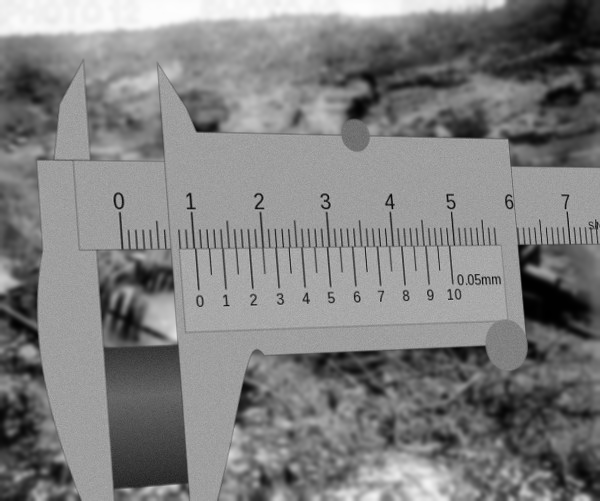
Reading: value=10.2 unit=mm
